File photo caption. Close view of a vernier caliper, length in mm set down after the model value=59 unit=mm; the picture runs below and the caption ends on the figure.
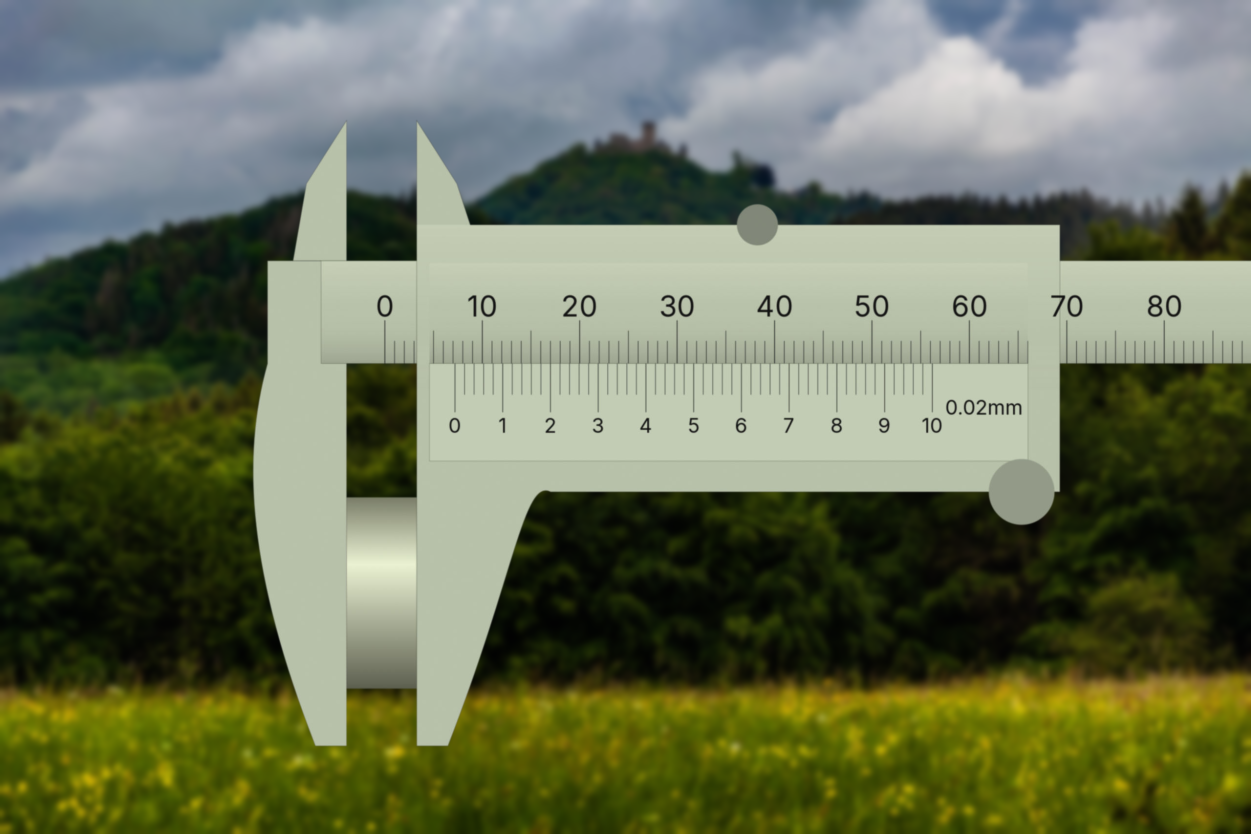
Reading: value=7.2 unit=mm
